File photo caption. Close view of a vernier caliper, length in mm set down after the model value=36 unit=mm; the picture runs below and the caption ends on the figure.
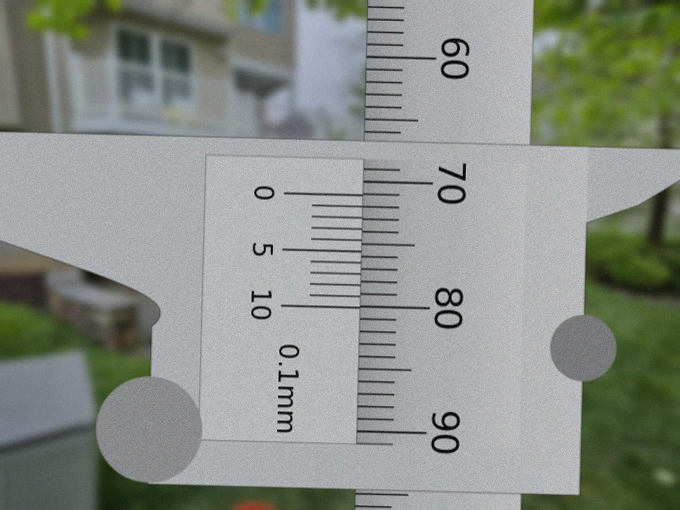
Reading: value=71.1 unit=mm
